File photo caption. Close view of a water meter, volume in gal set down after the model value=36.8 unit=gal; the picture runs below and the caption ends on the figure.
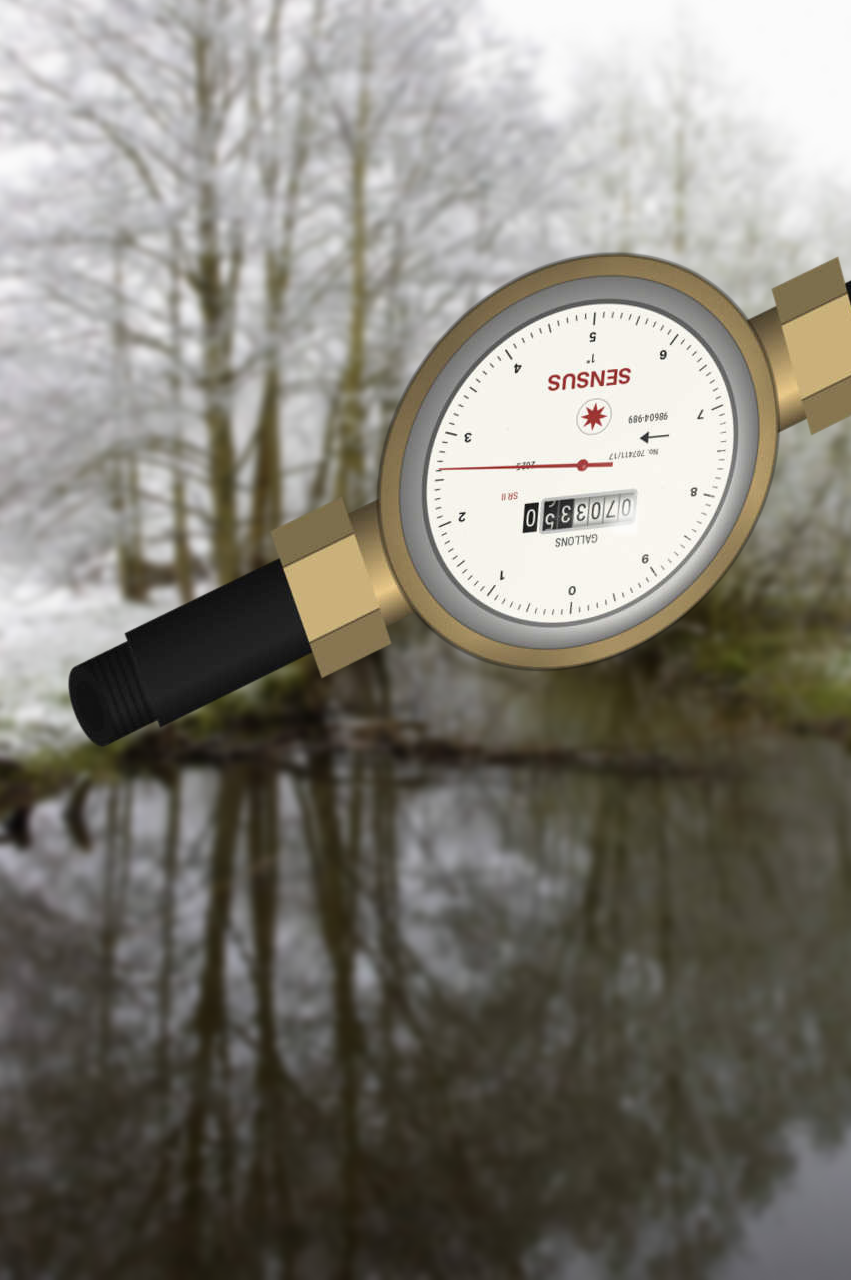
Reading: value=703352.6 unit=gal
